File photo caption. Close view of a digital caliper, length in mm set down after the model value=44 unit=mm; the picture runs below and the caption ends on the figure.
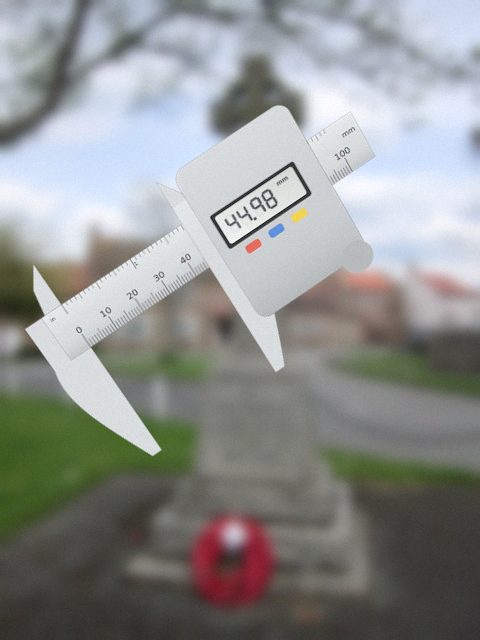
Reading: value=44.98 unit=mm
